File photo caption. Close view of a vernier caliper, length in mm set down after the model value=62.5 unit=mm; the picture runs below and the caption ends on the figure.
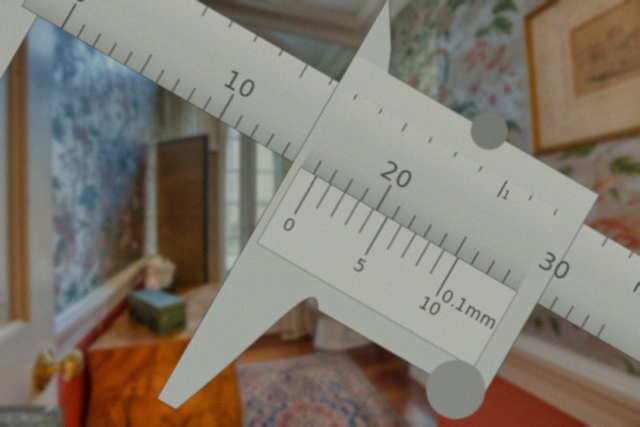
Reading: value=16.2 unit=mm
